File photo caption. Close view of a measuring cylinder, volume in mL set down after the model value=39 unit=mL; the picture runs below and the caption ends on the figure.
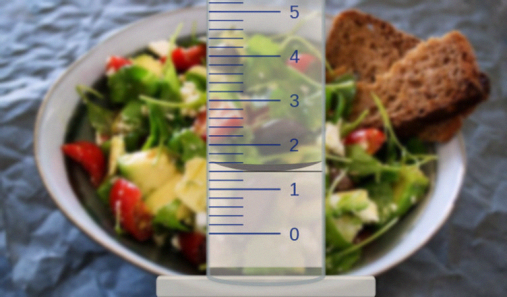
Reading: value=1.4 unit=mL
